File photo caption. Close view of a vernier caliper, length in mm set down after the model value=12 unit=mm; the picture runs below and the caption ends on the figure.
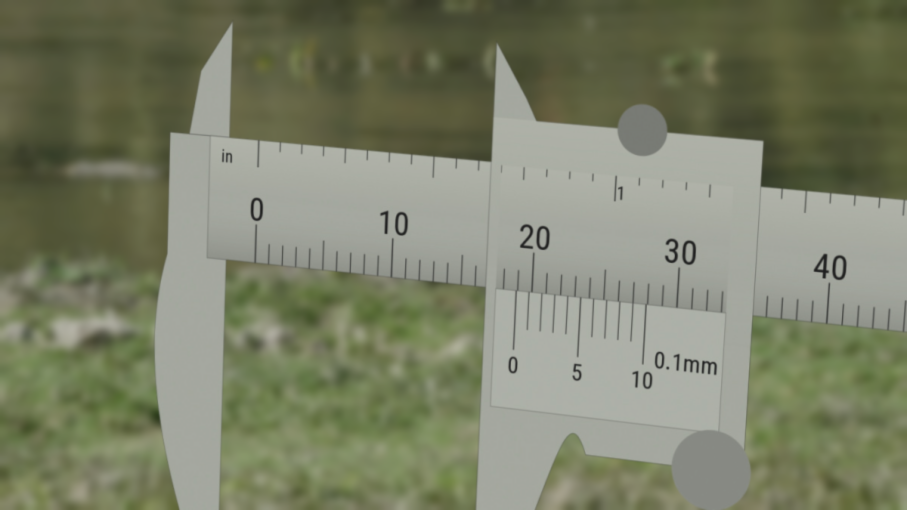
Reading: value=18.9 unit=mm
